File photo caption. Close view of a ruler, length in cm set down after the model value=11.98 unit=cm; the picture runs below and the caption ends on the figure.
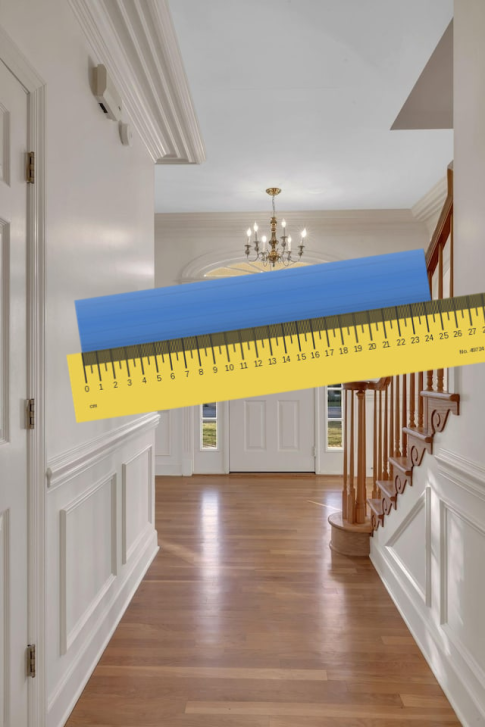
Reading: value=24.5 unit=cm
